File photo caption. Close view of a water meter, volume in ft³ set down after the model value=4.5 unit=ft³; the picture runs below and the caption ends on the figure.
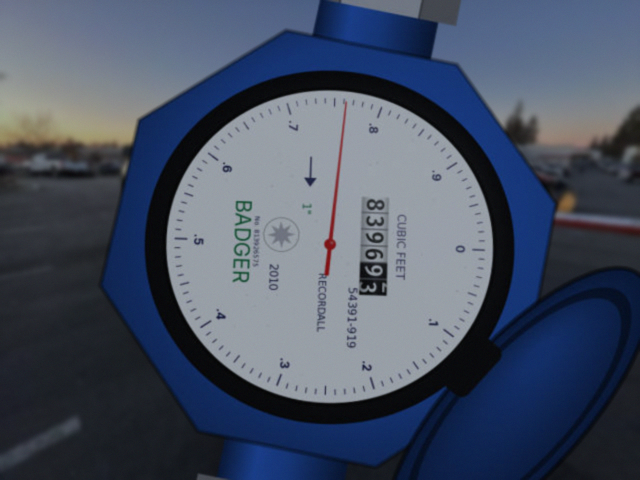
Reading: value=839692.76 unit=ft³
